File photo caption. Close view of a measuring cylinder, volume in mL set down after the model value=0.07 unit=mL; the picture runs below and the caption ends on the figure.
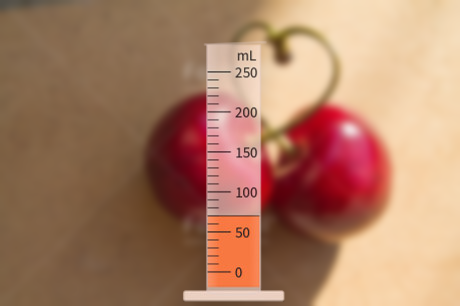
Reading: value=70 unit=mL
